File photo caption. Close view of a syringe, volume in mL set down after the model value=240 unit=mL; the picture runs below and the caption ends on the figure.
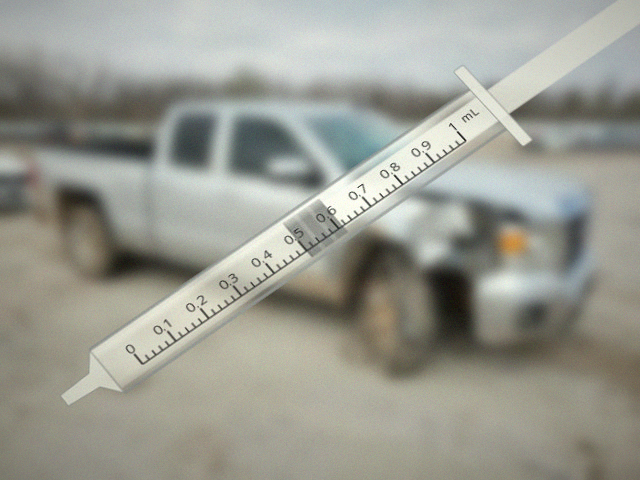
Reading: value=0.5 unit=mL
